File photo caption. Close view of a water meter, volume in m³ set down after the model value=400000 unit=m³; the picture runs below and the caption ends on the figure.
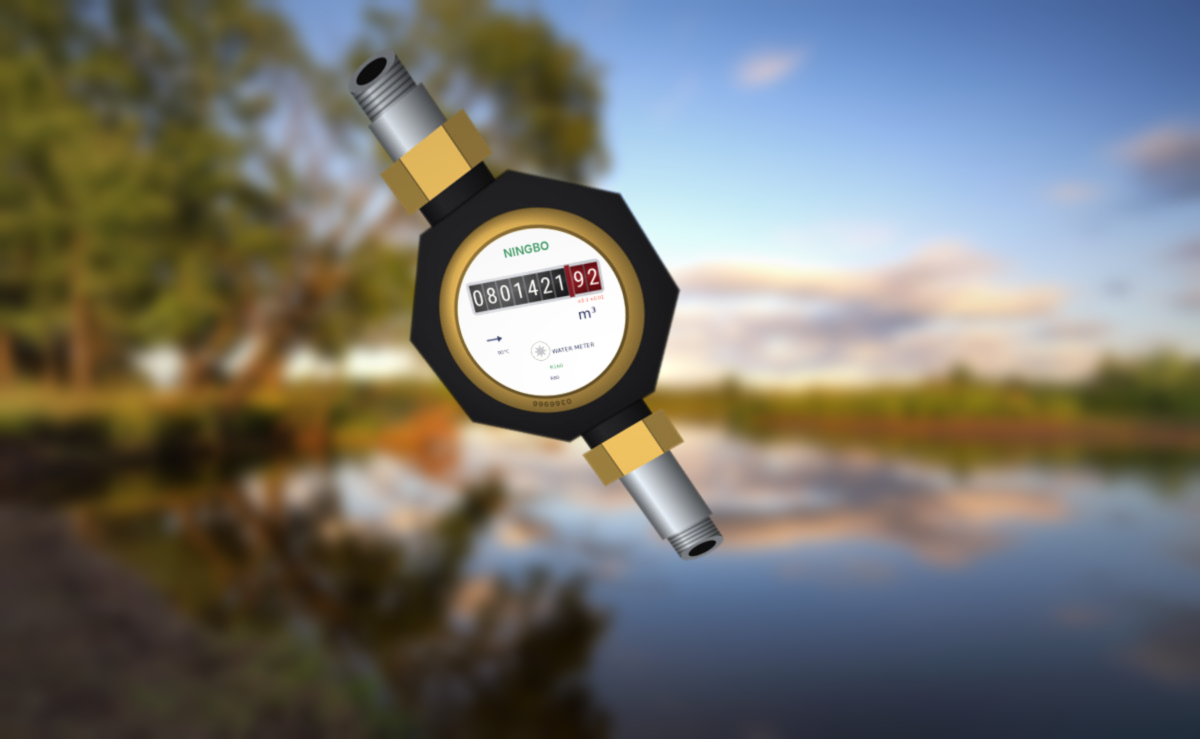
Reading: value=801421.92 unit=m³
